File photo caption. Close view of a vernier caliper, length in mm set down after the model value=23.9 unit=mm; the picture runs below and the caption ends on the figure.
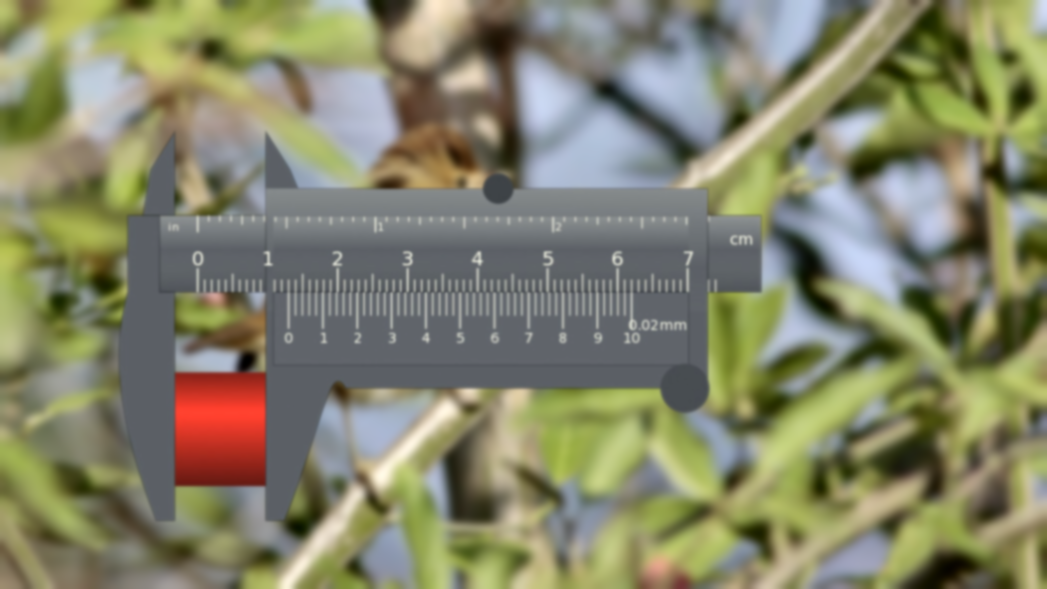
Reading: value=13.0 unit=mm
